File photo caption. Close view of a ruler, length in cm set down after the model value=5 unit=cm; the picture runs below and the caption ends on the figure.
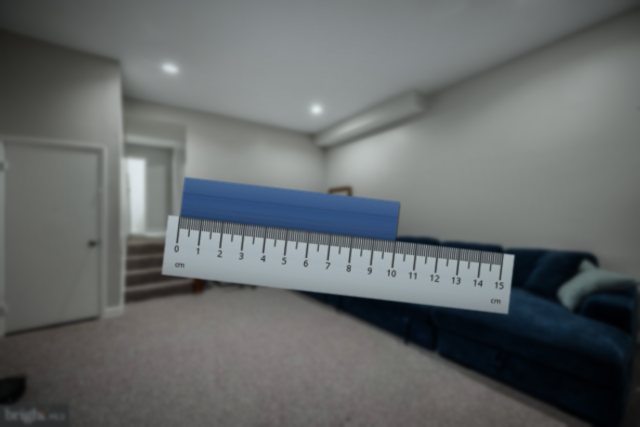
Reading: value=10 unit=cm
